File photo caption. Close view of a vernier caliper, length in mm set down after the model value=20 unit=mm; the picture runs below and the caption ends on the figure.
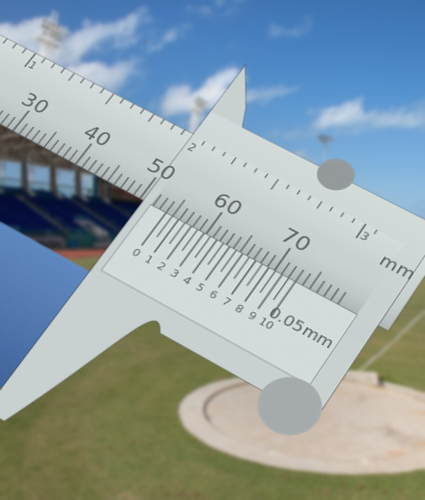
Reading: value=54.0 unit=mm
